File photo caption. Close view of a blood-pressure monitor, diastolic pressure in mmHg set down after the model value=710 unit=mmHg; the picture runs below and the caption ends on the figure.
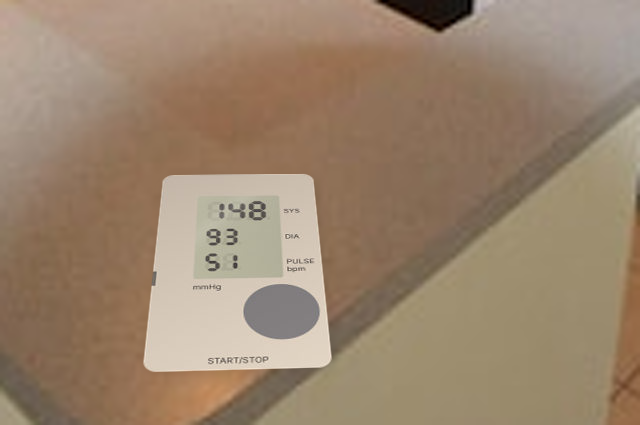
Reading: value=93 unit=mmHg
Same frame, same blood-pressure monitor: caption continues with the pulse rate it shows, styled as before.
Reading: value=51 unit=bpm
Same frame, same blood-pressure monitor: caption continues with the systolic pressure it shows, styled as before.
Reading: value=148 unit=mmHg
